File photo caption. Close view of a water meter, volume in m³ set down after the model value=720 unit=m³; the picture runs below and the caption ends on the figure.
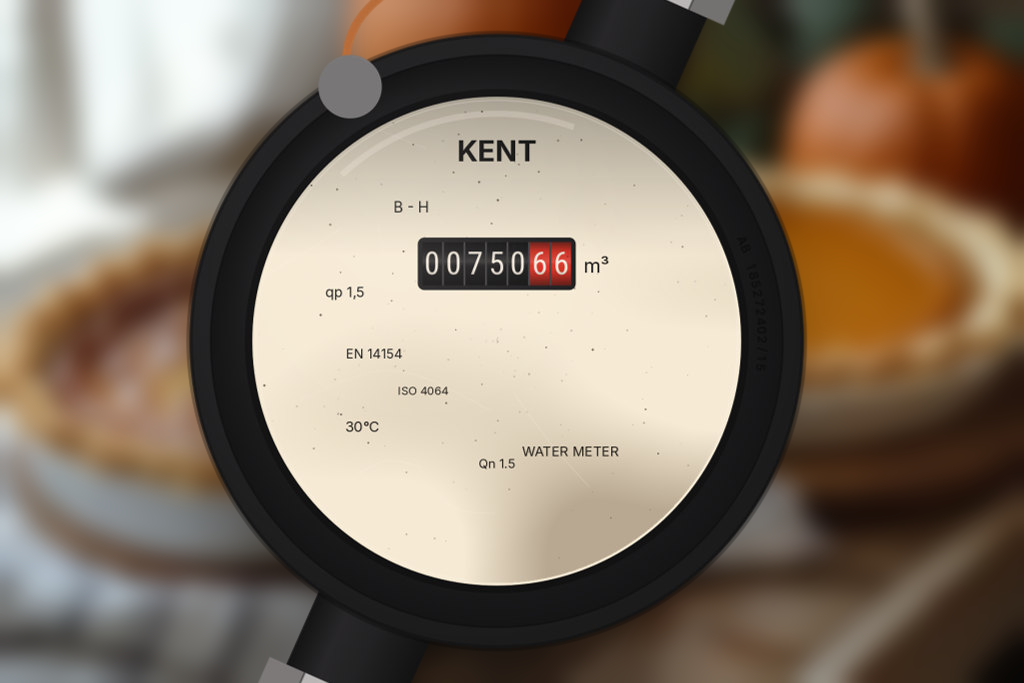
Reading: value=750.66 unit=m³
